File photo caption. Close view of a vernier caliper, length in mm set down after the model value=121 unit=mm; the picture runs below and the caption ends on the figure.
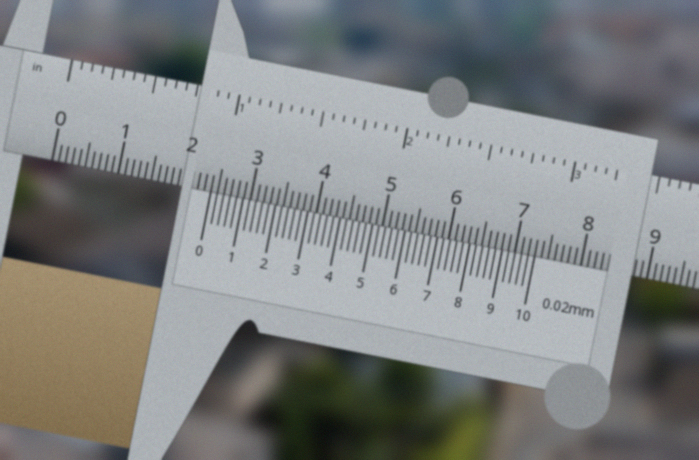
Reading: value=24.0 unit=mm
